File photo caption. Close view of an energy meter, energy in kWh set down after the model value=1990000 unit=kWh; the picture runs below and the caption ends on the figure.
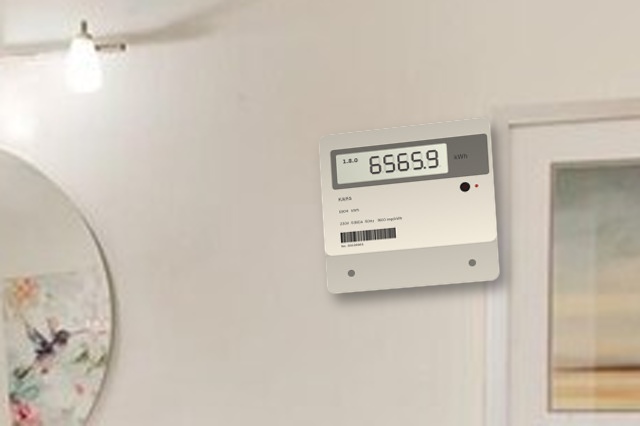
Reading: value=6565.9 unit=kWh
